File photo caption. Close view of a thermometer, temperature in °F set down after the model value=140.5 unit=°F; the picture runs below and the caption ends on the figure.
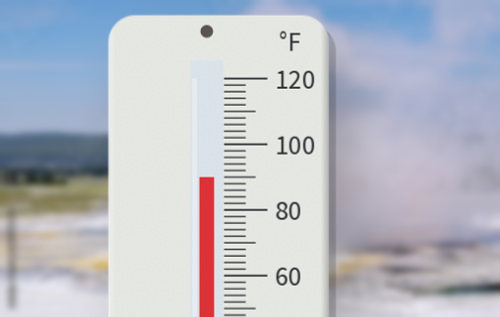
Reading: value=90 unit=°F
